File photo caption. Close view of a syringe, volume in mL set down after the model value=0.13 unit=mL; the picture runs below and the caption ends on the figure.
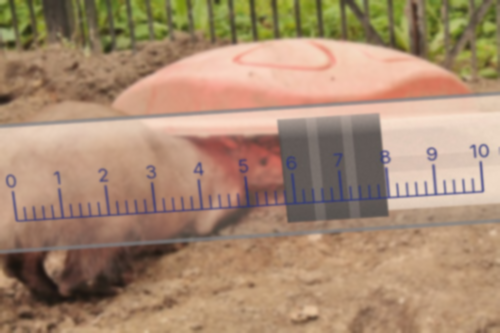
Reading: value=5.8 unit=mL
